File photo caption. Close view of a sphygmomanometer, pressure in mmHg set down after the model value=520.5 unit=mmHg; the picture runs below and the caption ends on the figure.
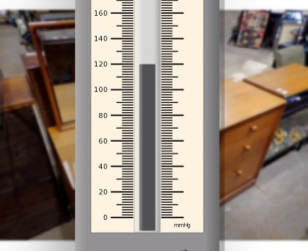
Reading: value=120 unit=mmHg
